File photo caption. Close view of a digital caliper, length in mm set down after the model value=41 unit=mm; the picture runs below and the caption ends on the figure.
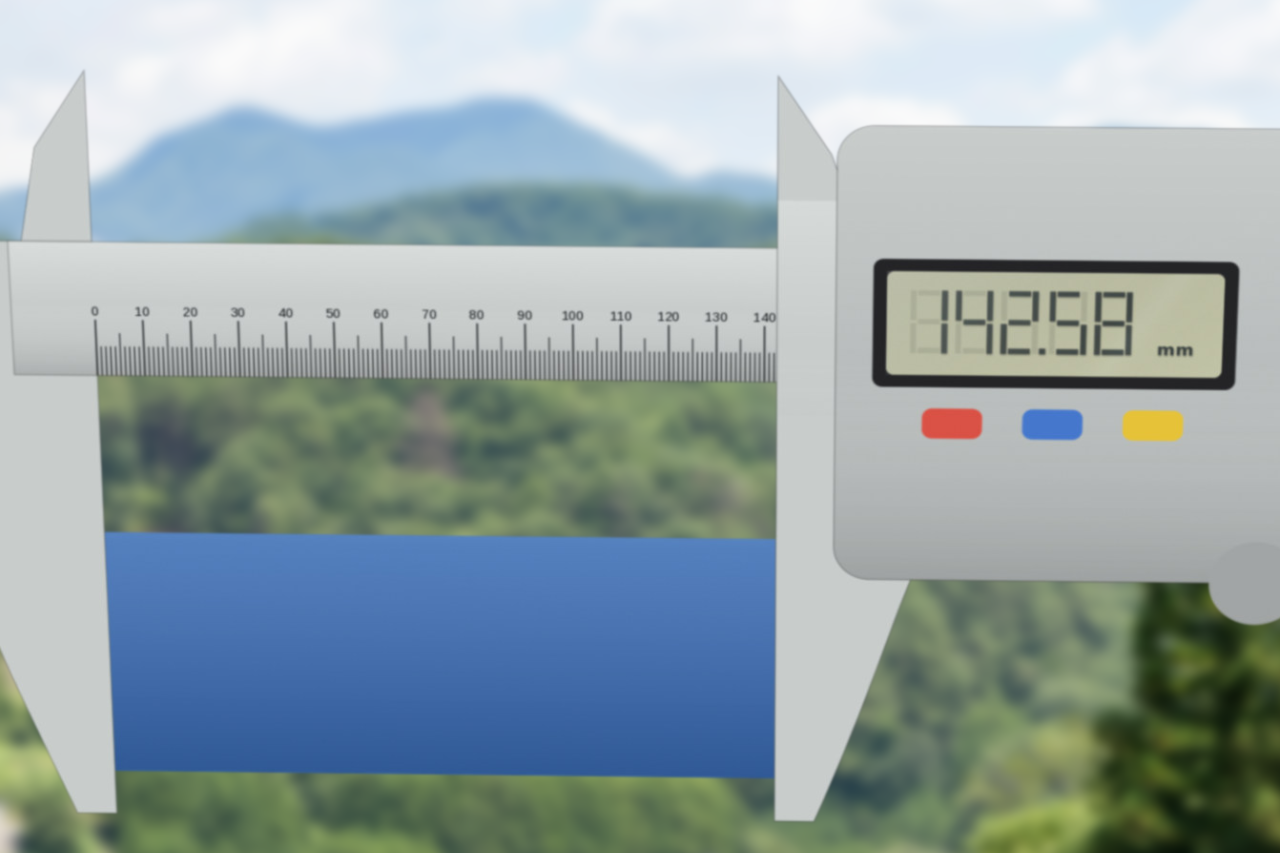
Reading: value=142.58 unit=mm
